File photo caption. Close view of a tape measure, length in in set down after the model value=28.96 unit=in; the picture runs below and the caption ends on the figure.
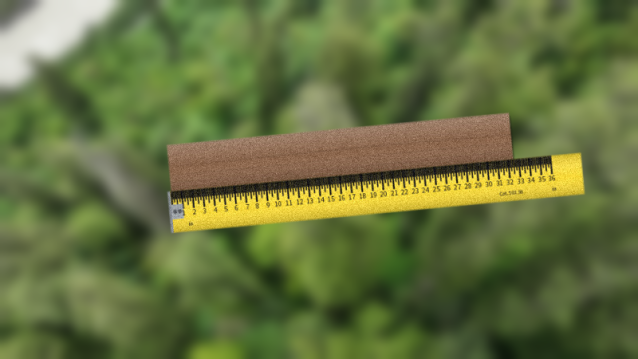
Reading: value=32.5 unit=in
